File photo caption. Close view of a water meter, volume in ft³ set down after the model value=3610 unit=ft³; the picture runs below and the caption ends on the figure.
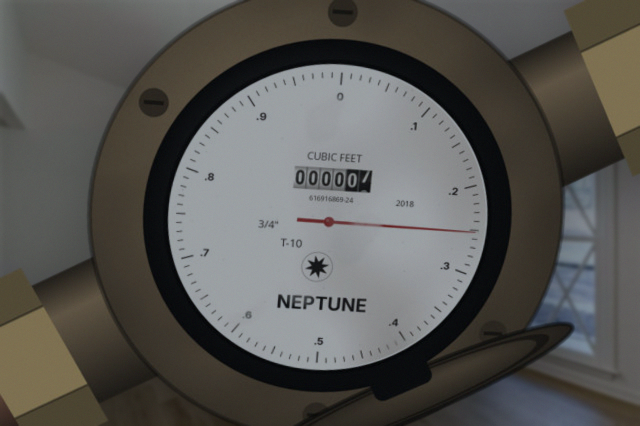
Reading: value=7.25 unit=ft³
